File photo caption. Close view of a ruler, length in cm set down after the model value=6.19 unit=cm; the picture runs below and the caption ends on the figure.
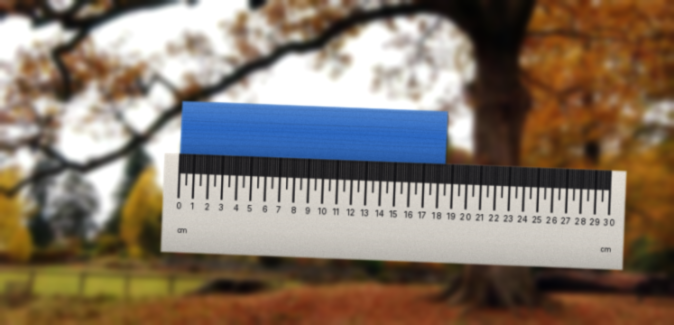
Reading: value=18.5 unit=cm
